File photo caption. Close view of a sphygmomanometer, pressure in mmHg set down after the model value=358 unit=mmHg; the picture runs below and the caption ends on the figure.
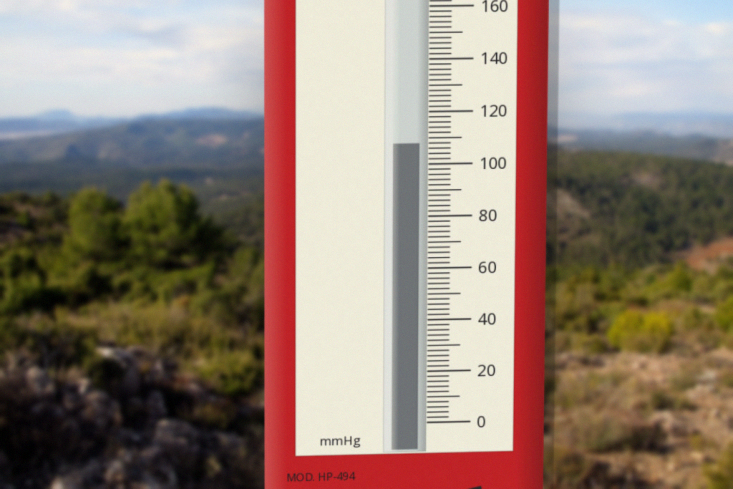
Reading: value=108 unit=mmHg
